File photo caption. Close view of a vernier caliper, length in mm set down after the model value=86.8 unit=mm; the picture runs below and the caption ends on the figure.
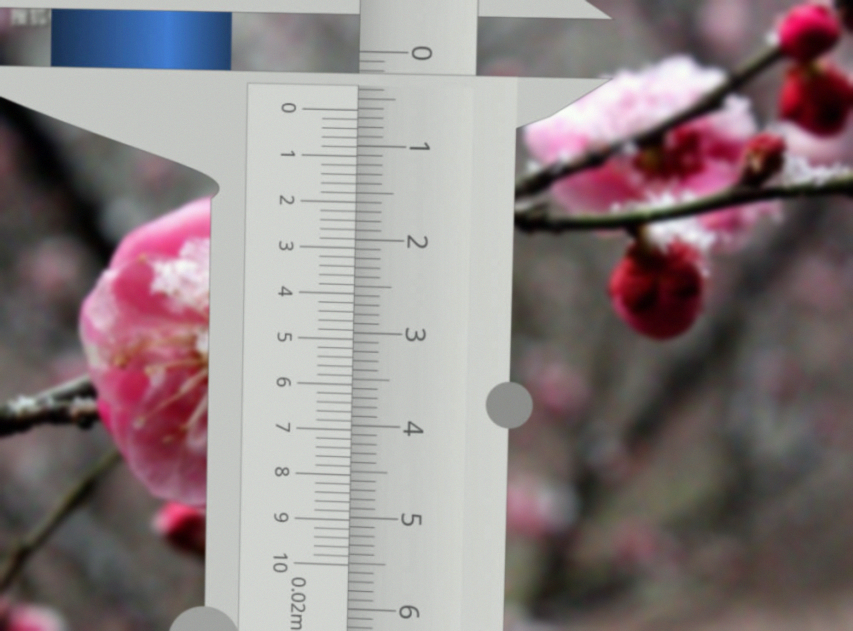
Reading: value=6.2 unit=mm
